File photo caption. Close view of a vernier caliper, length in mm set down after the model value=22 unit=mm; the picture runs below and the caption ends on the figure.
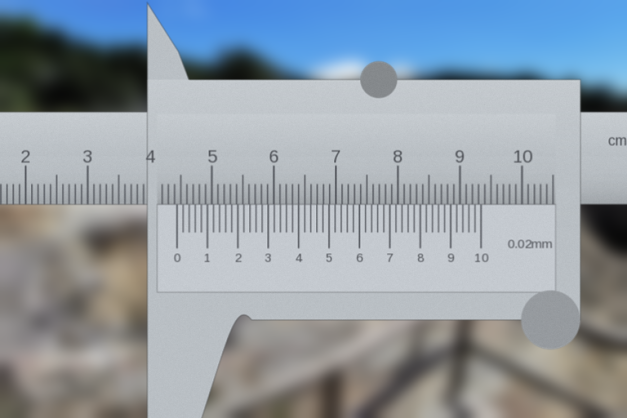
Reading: value=44.4 unit=mm
